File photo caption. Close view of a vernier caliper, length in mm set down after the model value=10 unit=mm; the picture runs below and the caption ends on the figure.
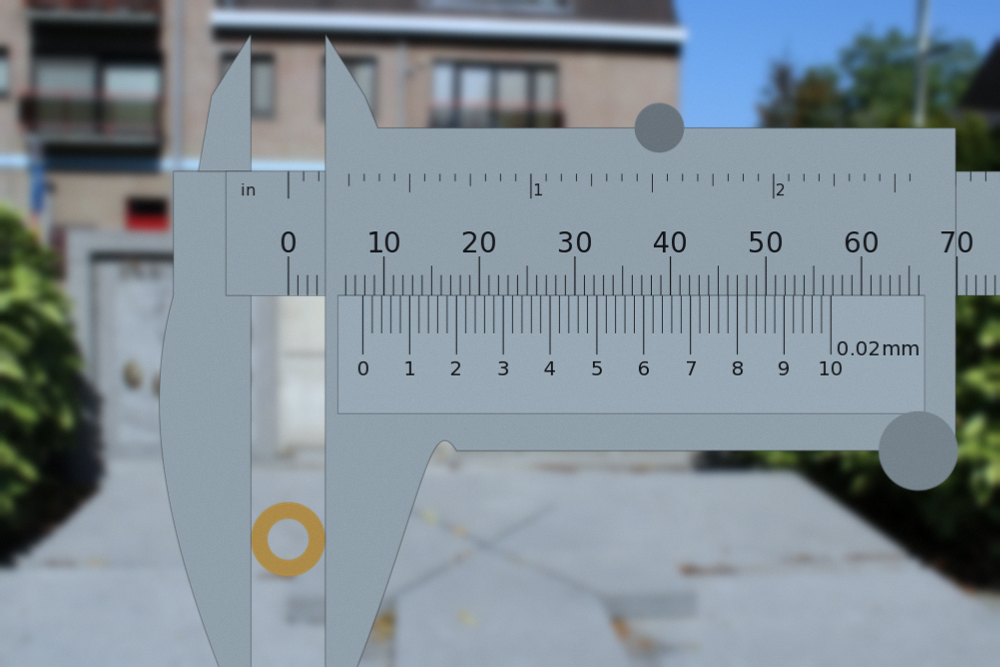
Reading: value=7.8 unit=mm
